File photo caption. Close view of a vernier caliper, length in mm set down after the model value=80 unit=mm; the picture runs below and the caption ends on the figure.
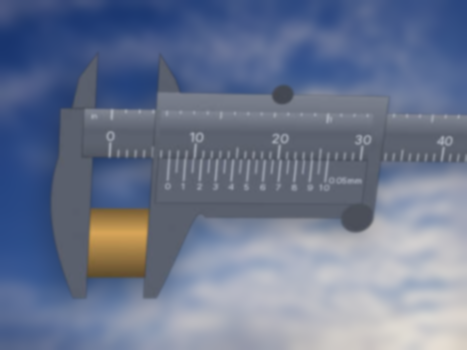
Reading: value=7.0 unit=mm
